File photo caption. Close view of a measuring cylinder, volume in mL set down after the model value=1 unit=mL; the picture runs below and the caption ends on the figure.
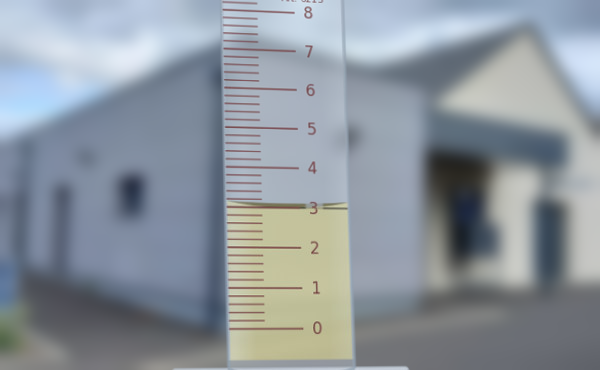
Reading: value=3 unit=mL
